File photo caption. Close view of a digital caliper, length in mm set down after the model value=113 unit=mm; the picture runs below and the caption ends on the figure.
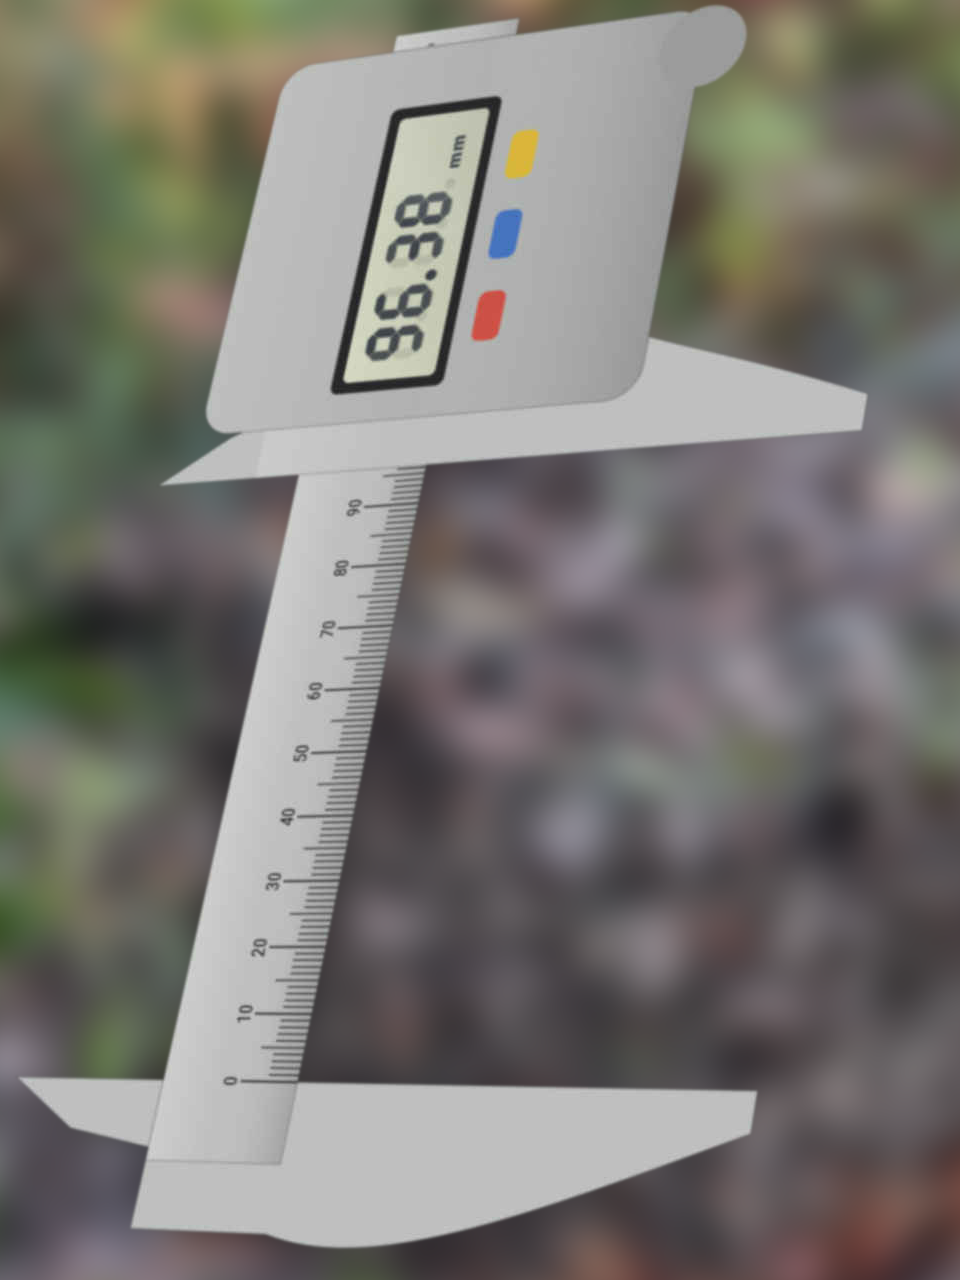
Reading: value=96.38 unit=mm
